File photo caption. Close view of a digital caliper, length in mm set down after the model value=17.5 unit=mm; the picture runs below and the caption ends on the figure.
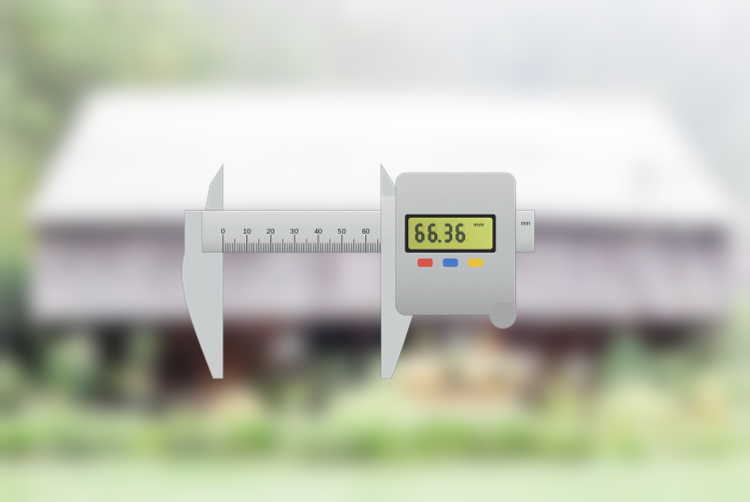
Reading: value=66.36 unit=mm
